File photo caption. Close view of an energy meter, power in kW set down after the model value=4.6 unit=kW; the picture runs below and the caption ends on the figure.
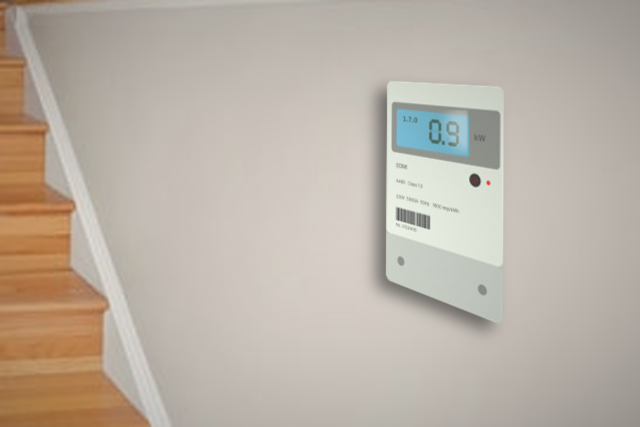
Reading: value=0.9 unit=kW
